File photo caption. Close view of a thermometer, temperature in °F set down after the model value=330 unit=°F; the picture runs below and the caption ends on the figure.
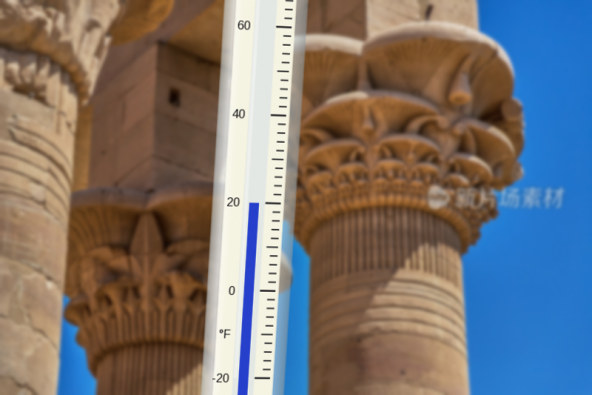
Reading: value=20 unit=°F
